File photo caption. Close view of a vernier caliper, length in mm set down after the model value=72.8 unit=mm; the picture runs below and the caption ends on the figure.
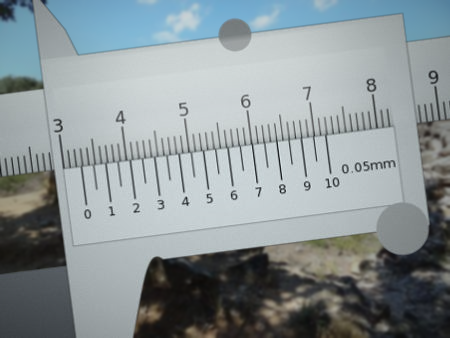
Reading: value=32.8 unit=mm
